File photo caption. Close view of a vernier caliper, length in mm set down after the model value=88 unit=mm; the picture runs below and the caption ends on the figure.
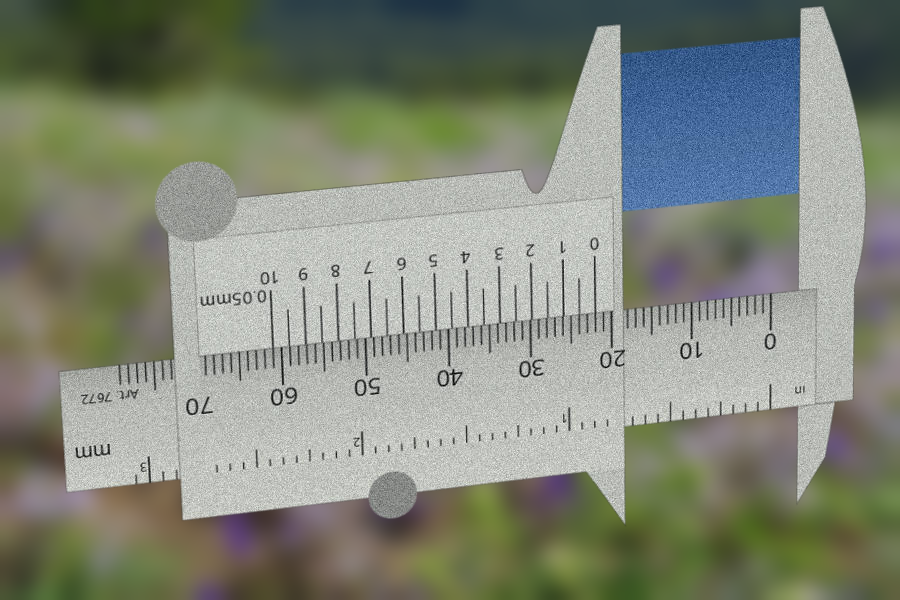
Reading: value=22.0 unit=mm
